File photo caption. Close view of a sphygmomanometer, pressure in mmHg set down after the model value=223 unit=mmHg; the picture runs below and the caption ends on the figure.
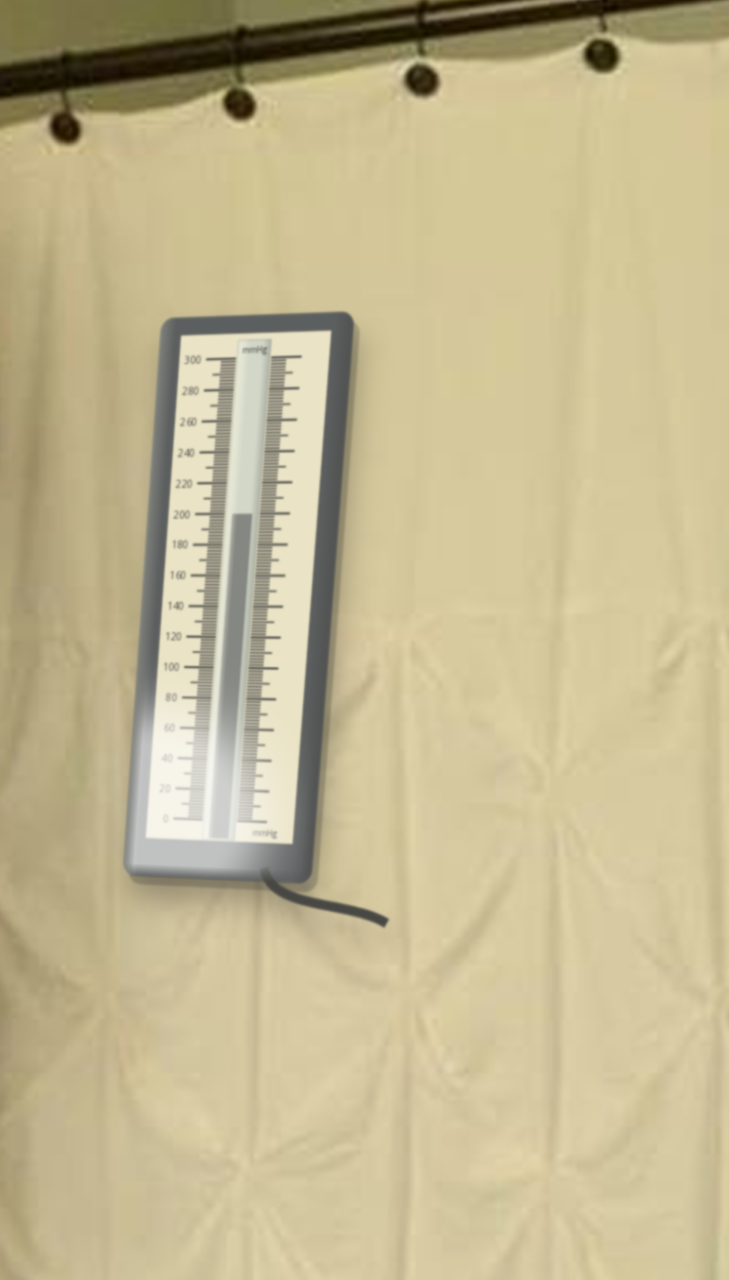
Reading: value=200 unit=mmHg
